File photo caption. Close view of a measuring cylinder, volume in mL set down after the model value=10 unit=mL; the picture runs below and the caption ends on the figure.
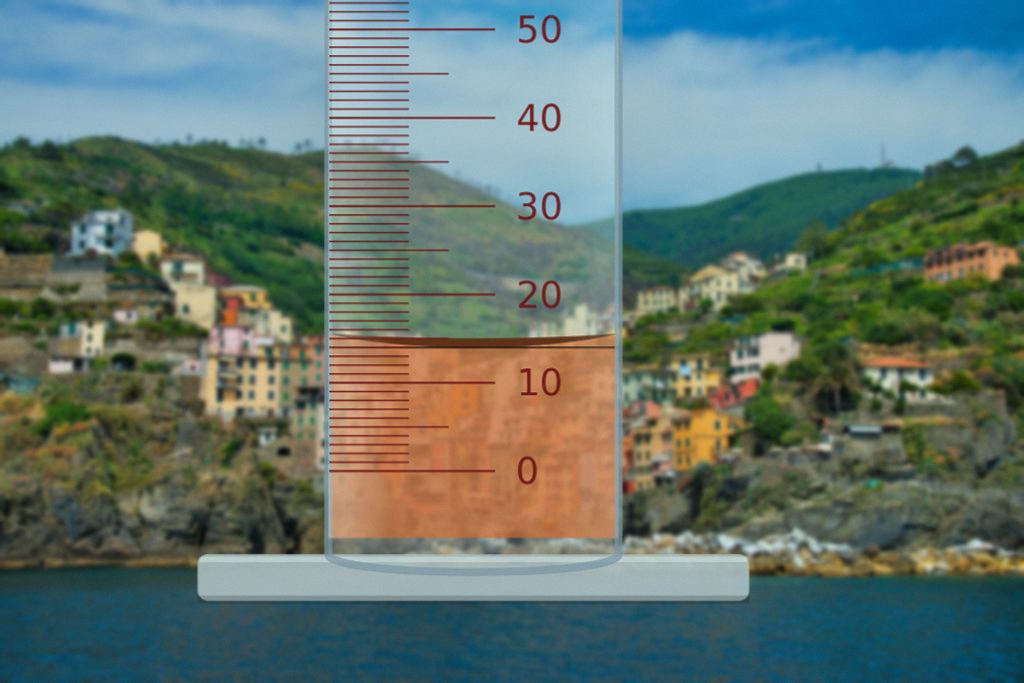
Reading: value=14 unit=mL
